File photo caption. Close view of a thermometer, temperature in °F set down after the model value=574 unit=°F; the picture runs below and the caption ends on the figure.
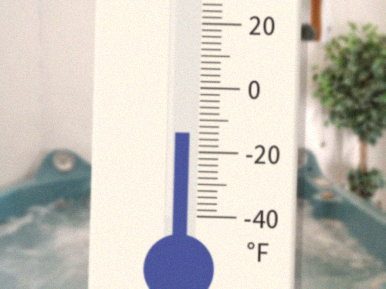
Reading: value=-14 unit=°F
